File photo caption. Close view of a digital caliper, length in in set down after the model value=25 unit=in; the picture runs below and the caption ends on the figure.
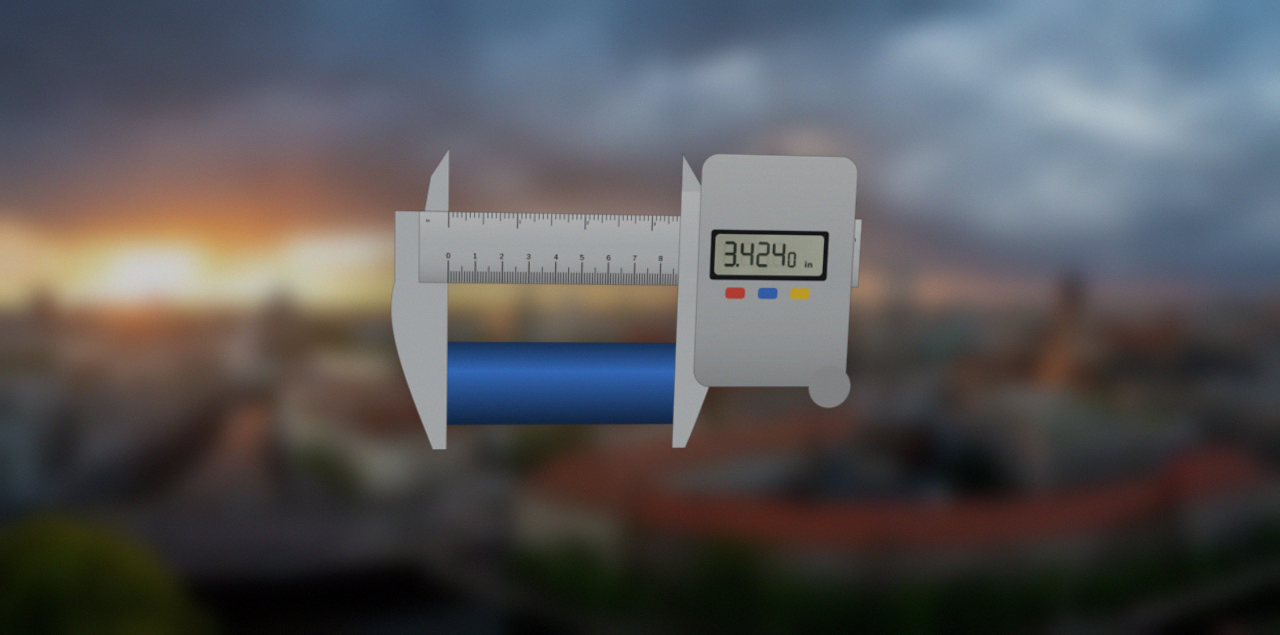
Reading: value=3.4240 unit=in
